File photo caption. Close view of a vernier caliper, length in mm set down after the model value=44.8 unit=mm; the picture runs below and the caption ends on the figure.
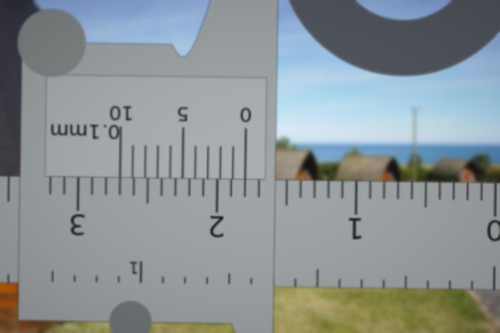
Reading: value=18.0 unit=mm
